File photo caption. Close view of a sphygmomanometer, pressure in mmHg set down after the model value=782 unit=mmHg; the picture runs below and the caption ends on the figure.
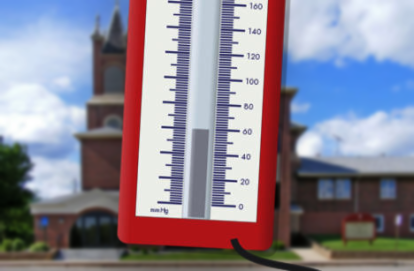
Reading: value=60 unit=mmHg
